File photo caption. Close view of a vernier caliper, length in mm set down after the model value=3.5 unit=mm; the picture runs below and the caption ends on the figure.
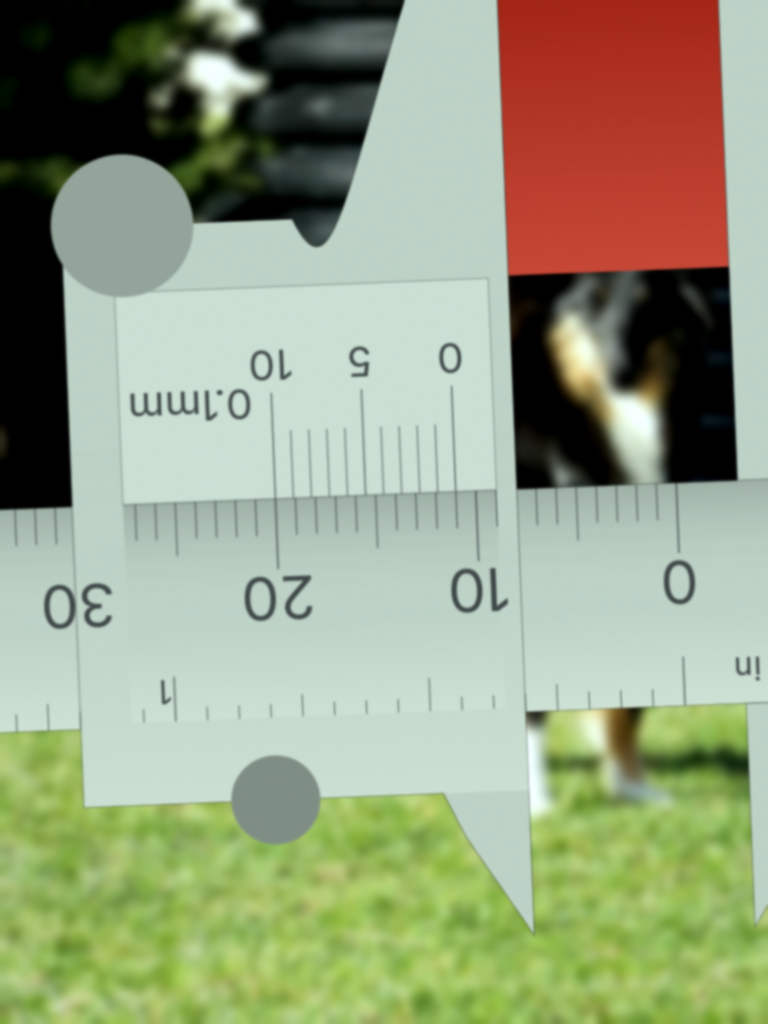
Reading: value=11.0 unit=mm
